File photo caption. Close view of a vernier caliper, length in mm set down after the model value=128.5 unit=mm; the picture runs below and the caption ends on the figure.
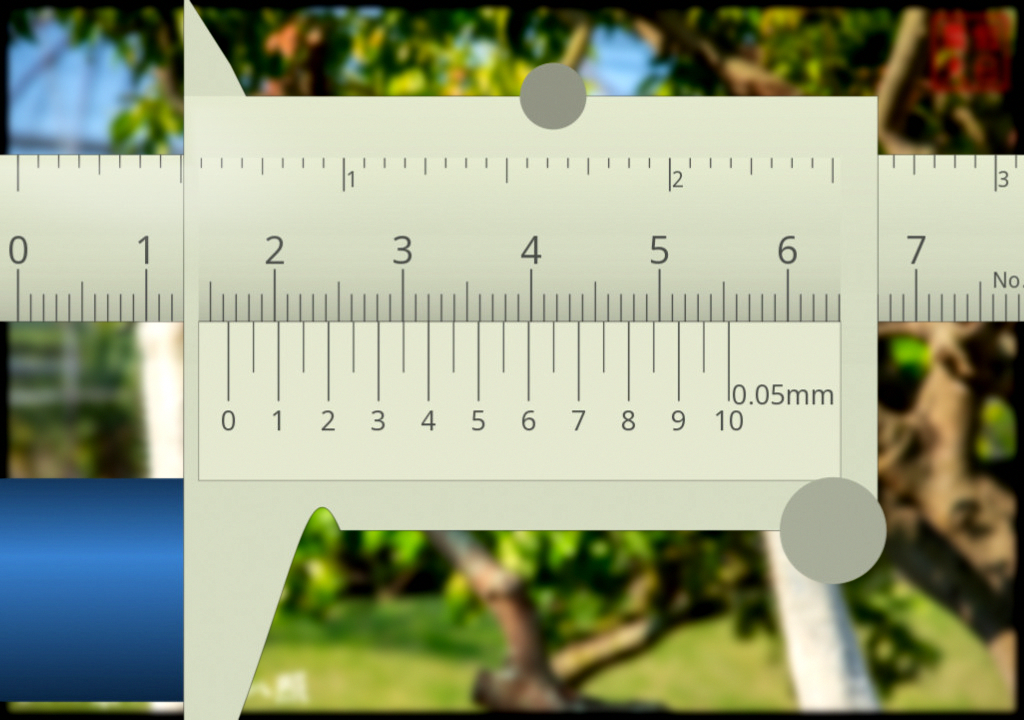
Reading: value=16.4 unit=mm
